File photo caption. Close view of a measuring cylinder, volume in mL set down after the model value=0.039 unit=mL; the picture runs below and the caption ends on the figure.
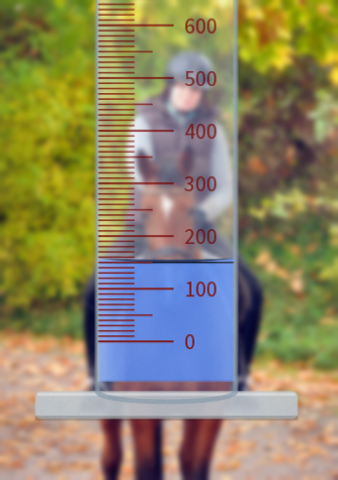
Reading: value=150 unit=mL
